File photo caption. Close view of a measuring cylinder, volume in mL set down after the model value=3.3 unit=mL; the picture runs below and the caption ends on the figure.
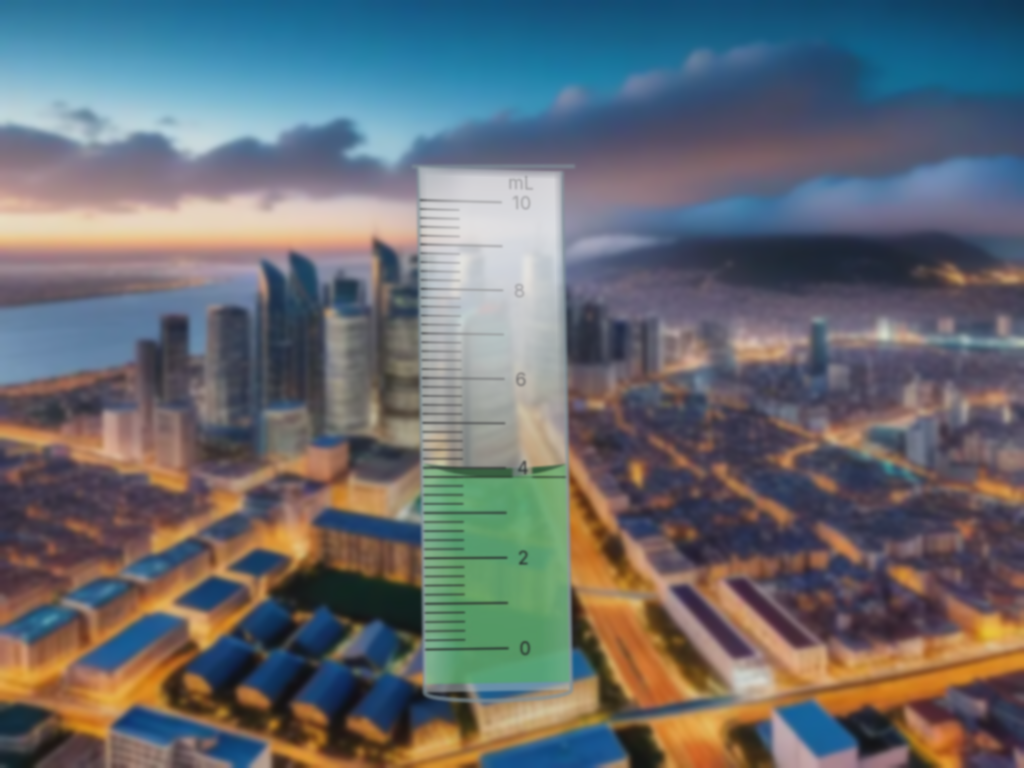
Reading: value=3.8 unit=mL
